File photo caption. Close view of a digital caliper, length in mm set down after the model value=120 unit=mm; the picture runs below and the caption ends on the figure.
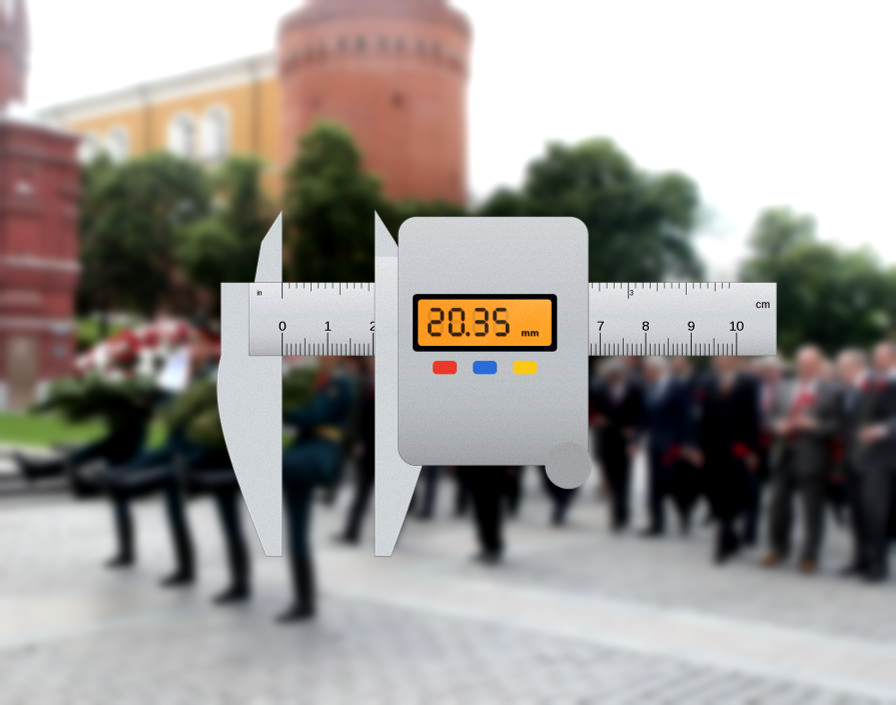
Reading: value=20.35 unit=mm
